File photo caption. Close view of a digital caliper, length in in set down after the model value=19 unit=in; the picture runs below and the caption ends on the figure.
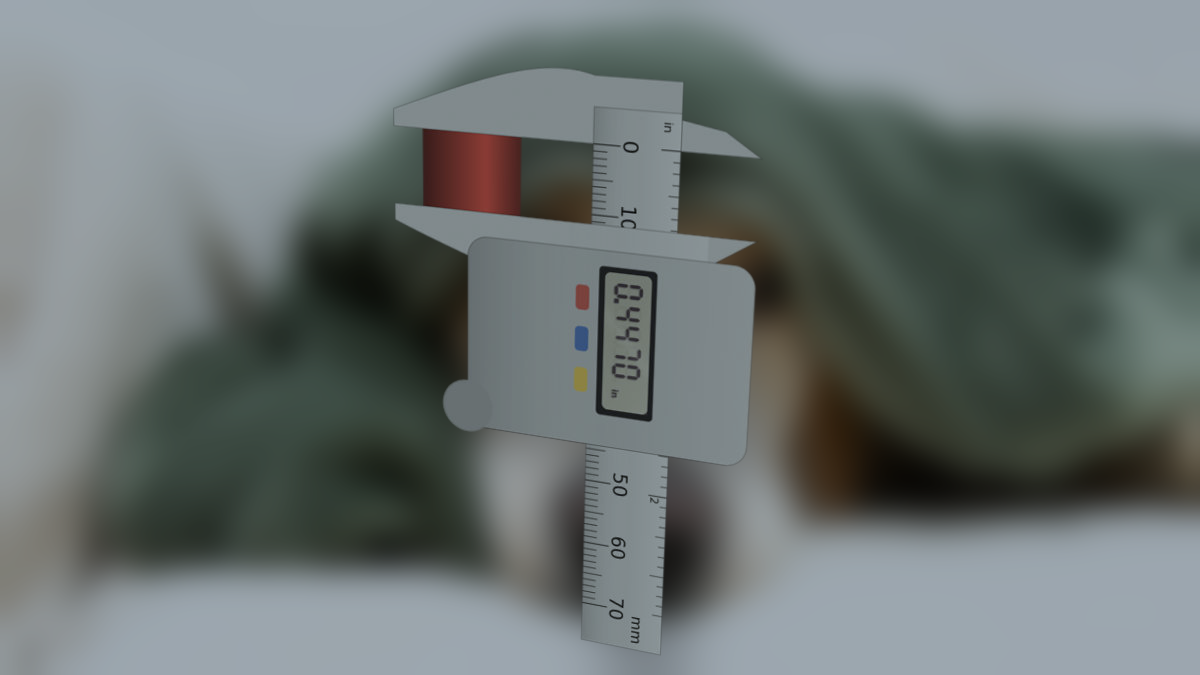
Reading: value=0.4470 unit=in
